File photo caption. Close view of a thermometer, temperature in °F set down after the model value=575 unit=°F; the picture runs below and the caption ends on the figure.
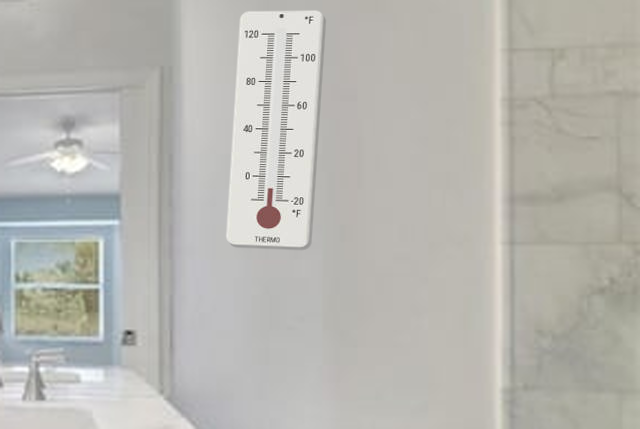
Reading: value=-10 unit=°F
